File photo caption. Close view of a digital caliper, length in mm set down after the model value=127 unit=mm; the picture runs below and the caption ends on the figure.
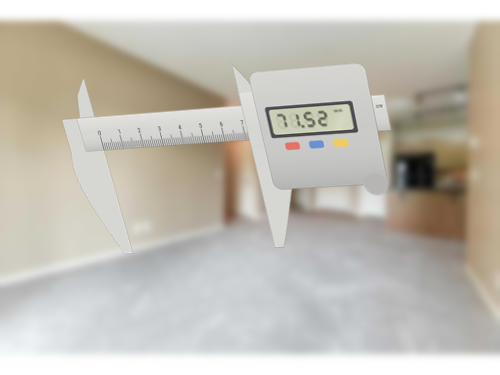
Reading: value=71.52 unit=mm
